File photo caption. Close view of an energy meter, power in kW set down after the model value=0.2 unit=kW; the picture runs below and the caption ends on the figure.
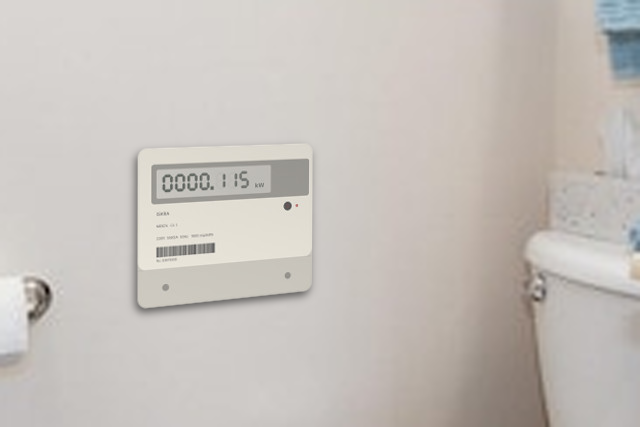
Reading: value=0.115 unit=kW
